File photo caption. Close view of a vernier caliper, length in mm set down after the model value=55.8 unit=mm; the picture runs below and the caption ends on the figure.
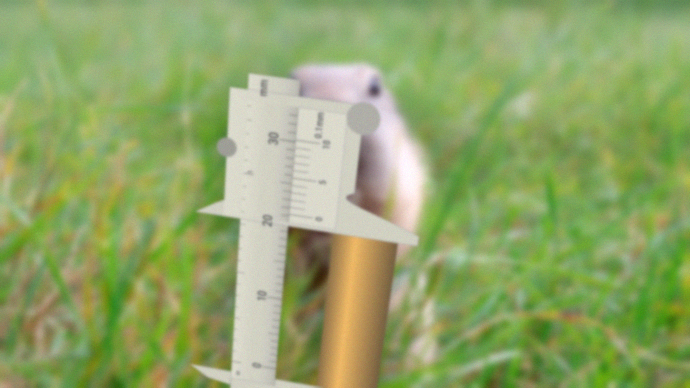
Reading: value=21.2 unit=mm
